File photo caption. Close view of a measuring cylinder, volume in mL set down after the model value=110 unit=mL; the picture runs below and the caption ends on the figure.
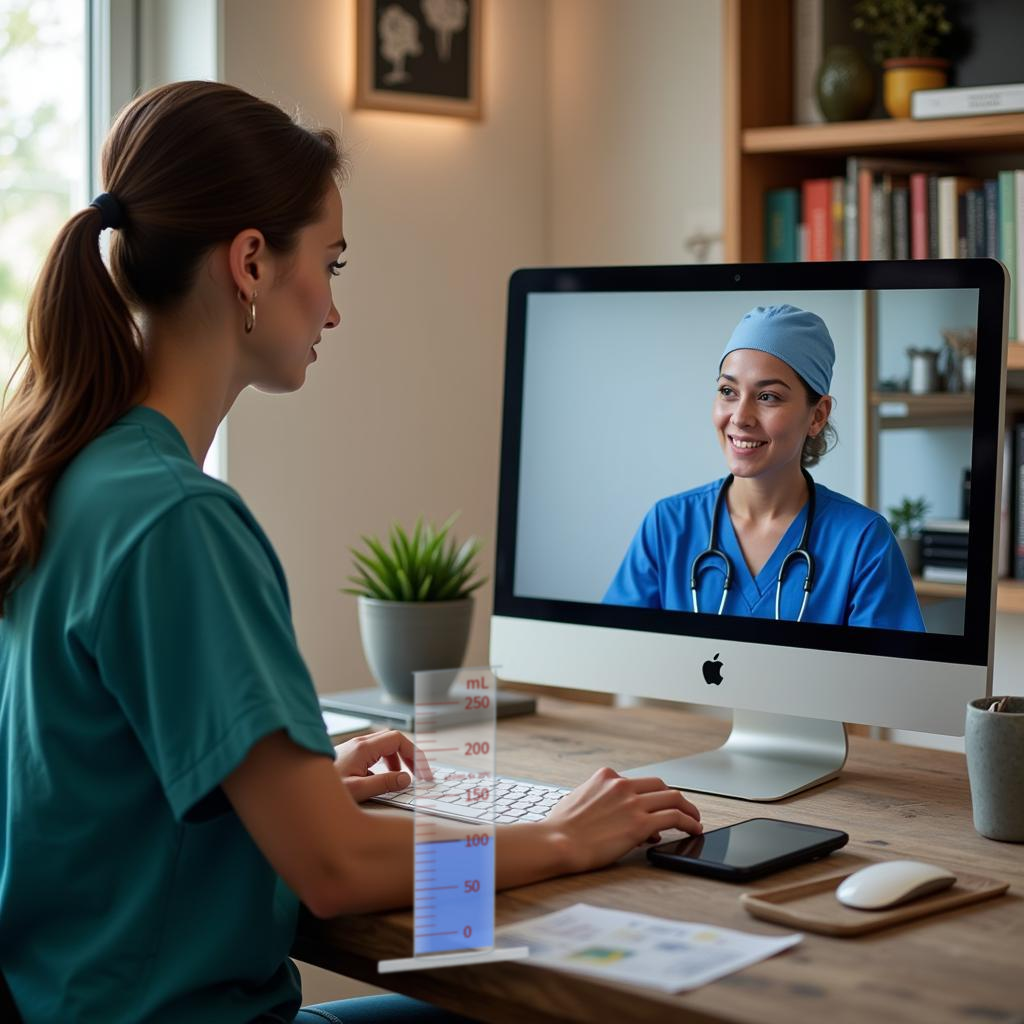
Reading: value=100 unit=mL
